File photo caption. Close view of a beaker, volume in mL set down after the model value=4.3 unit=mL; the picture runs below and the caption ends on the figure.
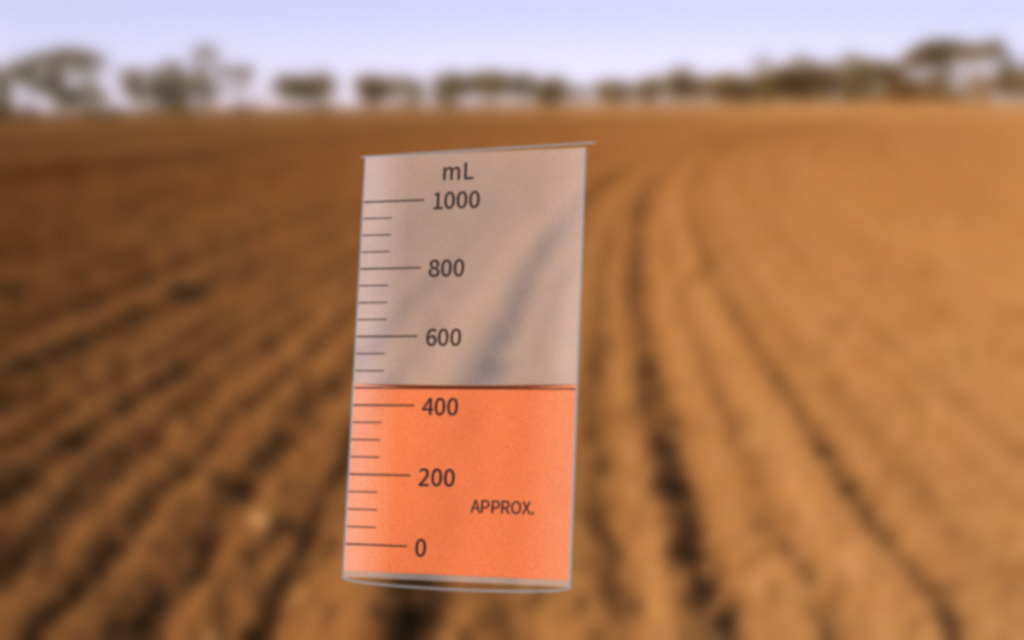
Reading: value=450 unit=mL
